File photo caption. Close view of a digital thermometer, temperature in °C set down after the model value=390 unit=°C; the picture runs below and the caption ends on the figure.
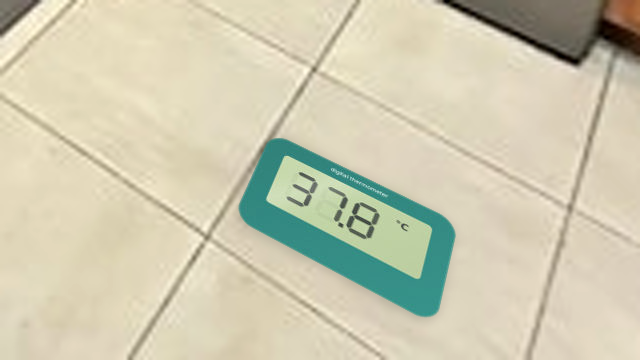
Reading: value=37.8 unit=°C
